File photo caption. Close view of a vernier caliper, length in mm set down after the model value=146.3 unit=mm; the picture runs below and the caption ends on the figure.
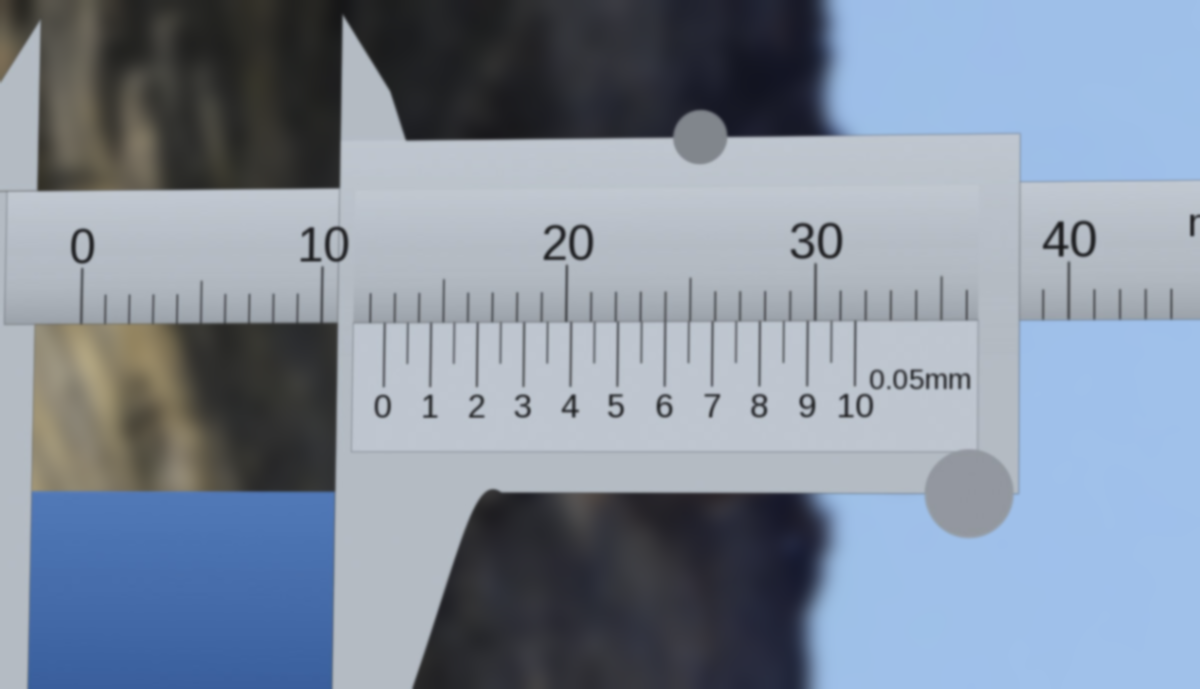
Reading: value=12.6 unit=mm
